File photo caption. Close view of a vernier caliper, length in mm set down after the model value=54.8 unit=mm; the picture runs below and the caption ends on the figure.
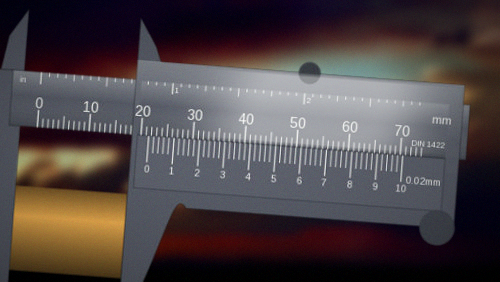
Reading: value=21.5 unit=mm
